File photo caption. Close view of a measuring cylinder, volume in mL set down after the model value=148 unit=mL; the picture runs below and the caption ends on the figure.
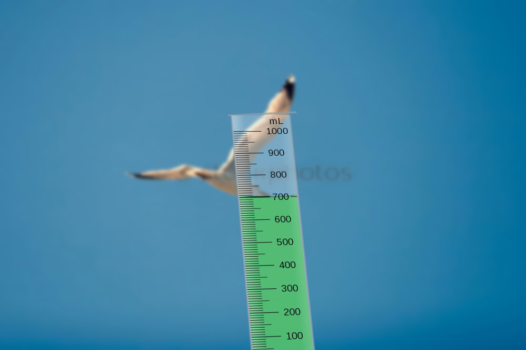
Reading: value=700 unit=mL
